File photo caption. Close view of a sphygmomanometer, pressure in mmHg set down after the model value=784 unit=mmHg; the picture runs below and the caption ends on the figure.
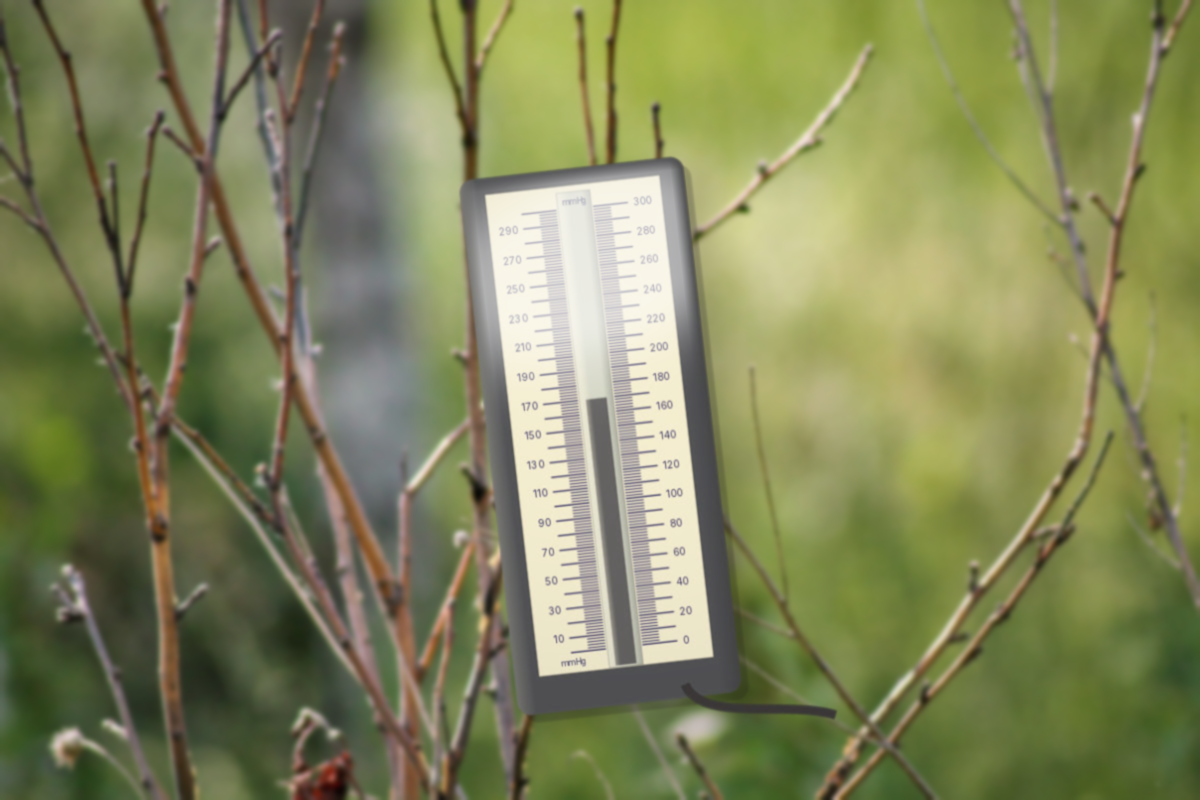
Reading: value=170 unit=mmHg
